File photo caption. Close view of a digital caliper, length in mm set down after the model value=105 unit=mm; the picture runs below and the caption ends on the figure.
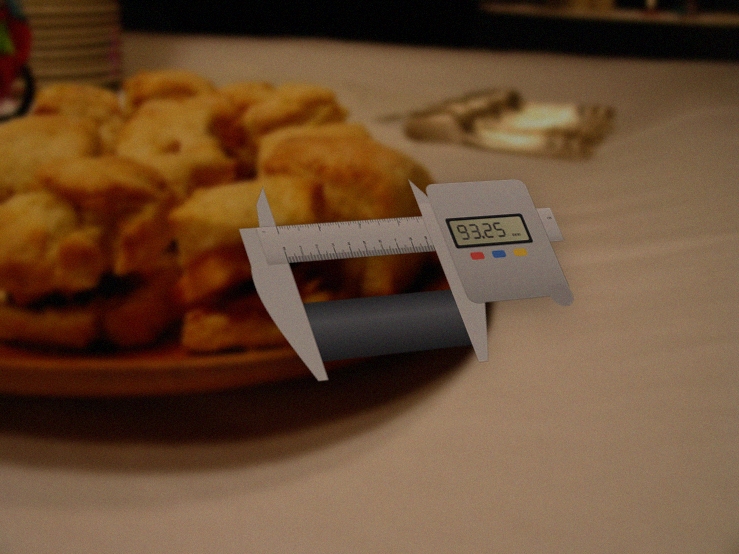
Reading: value=93.25 unit=mm
